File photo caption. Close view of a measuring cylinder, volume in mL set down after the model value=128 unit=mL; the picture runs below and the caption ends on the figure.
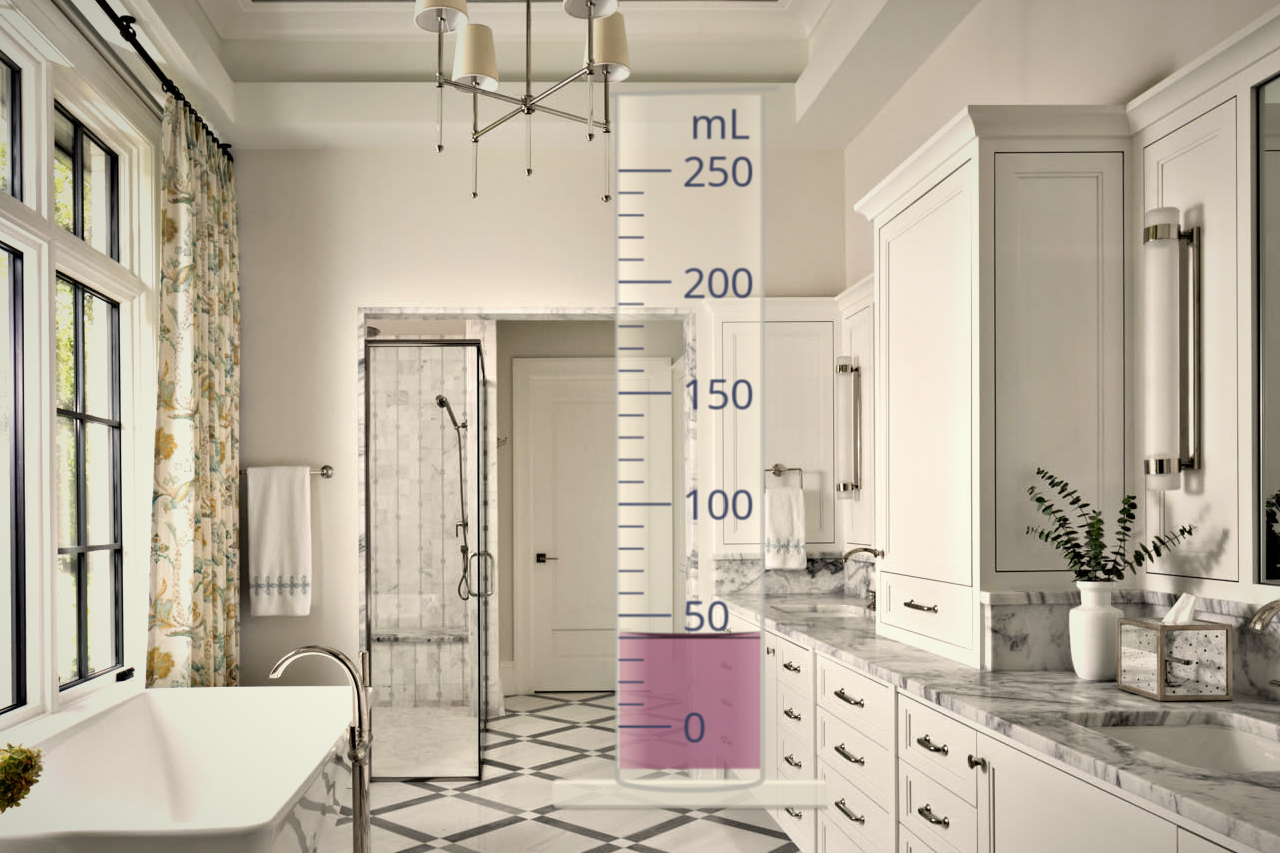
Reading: value=40 unit=mL
